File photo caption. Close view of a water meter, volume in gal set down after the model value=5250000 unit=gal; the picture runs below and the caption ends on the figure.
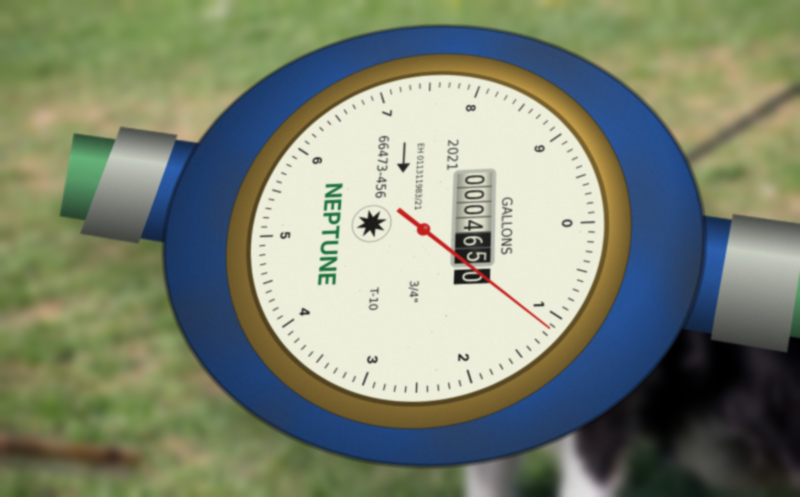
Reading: value=4651.1 unit=gal
